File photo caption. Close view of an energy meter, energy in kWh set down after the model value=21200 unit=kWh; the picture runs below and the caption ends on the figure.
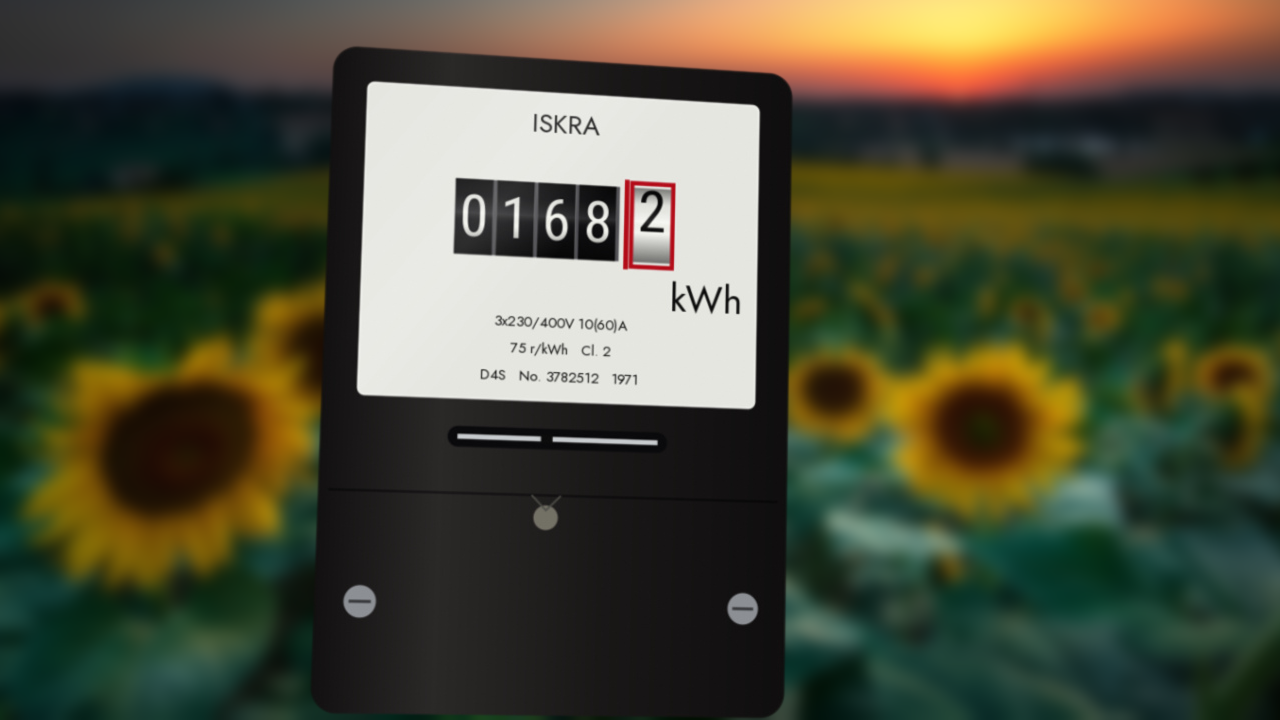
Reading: value=168.2 unit=kWh
